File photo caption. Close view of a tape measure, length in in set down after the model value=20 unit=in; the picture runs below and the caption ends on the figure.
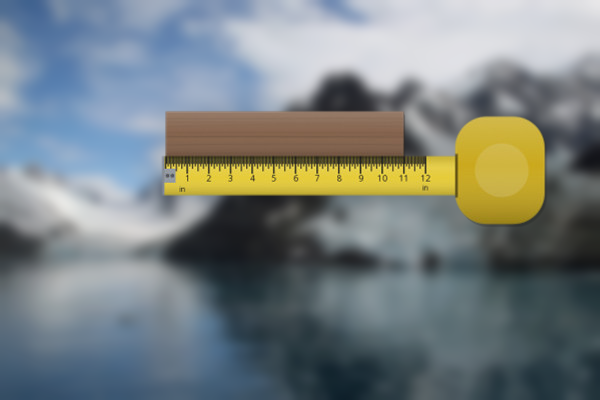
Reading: value=11 unit=in
